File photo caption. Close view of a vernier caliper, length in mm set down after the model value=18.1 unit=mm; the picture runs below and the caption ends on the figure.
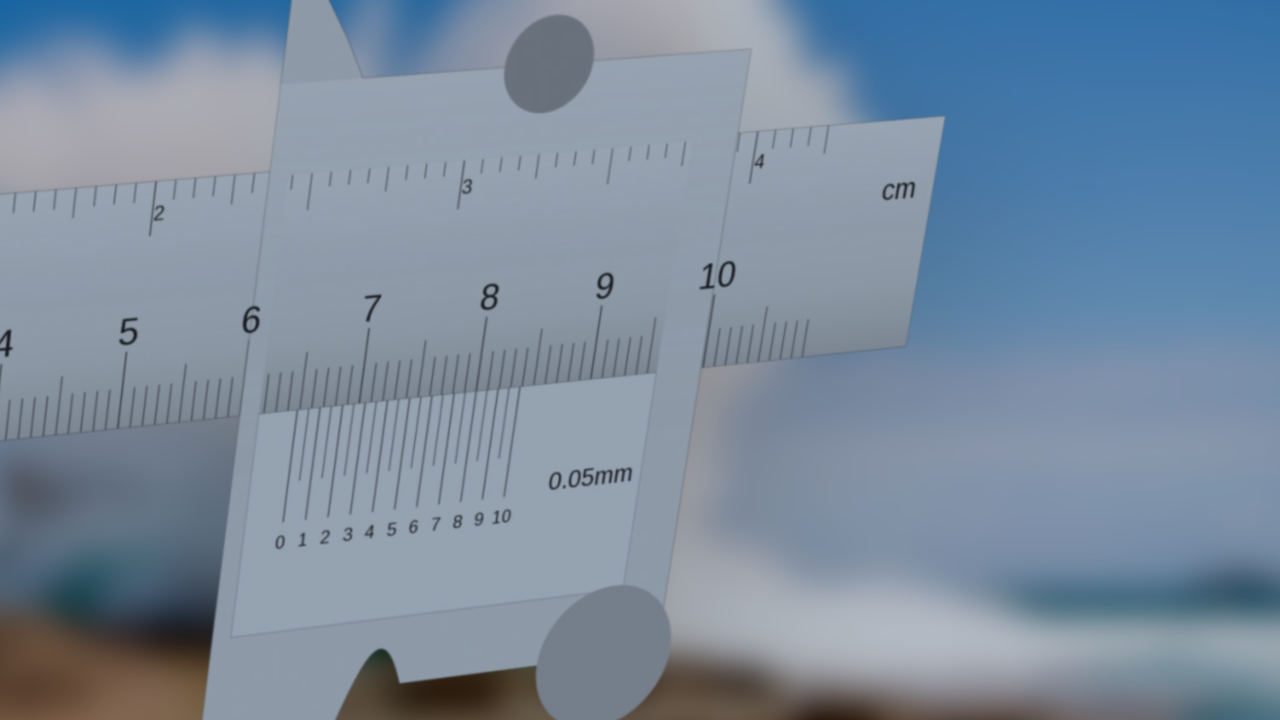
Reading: value=64.8 unit=mm
